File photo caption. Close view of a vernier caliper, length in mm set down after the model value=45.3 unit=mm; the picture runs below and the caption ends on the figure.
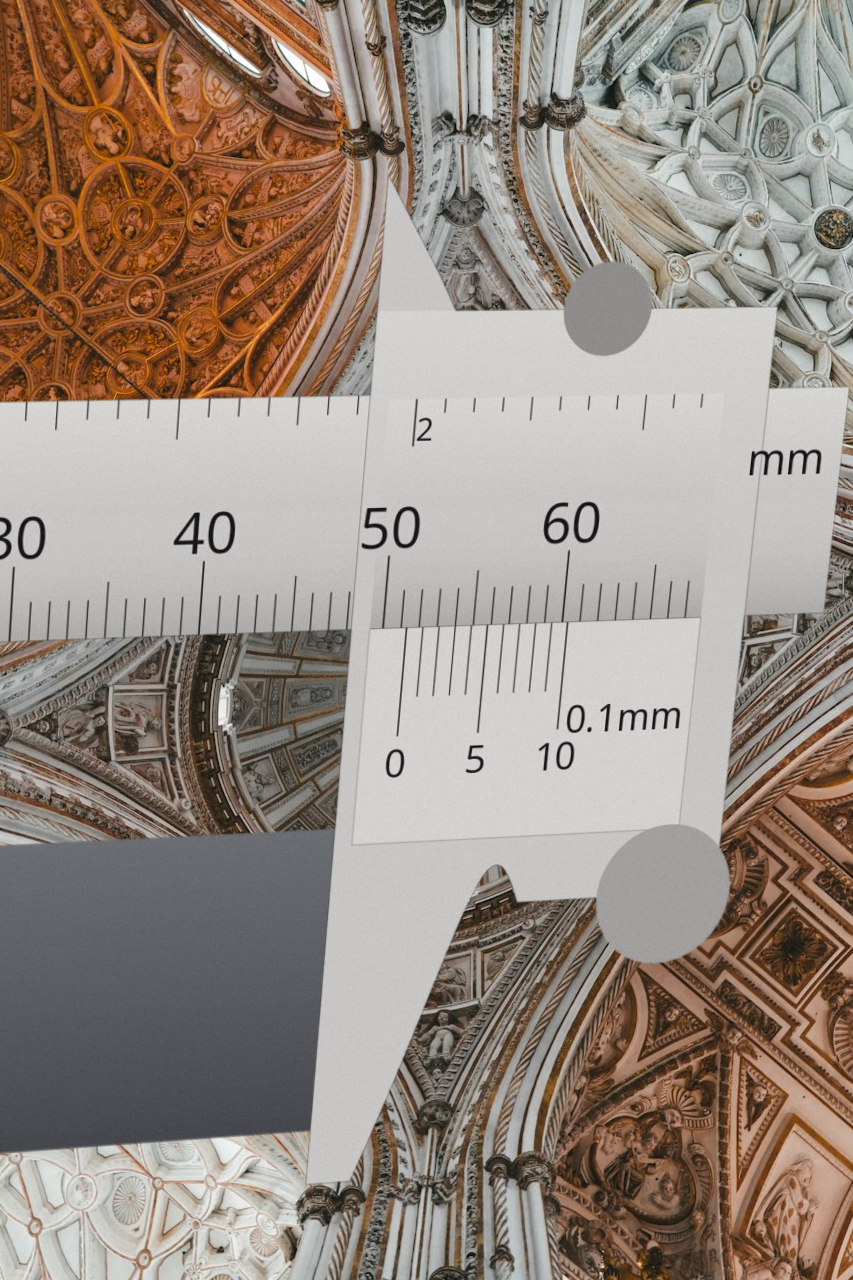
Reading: value=51.3 unit=mm
